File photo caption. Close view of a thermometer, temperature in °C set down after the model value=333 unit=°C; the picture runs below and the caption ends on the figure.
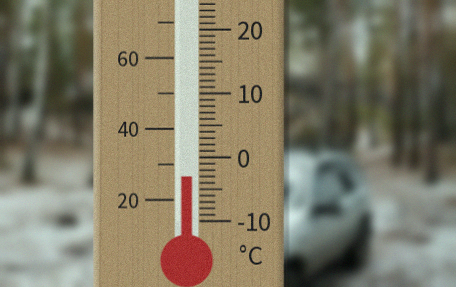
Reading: value=-3 unit=°C
